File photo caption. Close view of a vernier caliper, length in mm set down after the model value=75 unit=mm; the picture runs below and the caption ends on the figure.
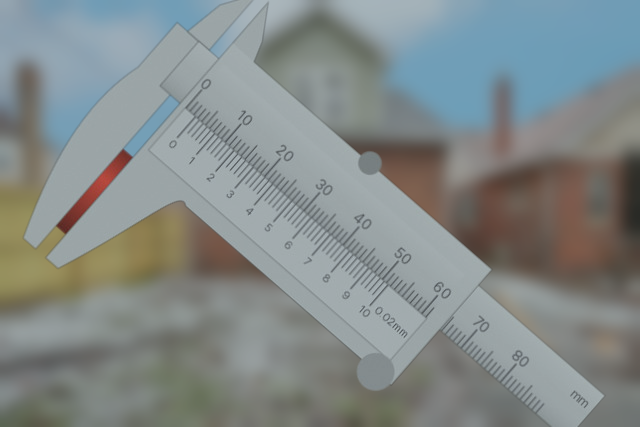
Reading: value=2.5 unit=mm
